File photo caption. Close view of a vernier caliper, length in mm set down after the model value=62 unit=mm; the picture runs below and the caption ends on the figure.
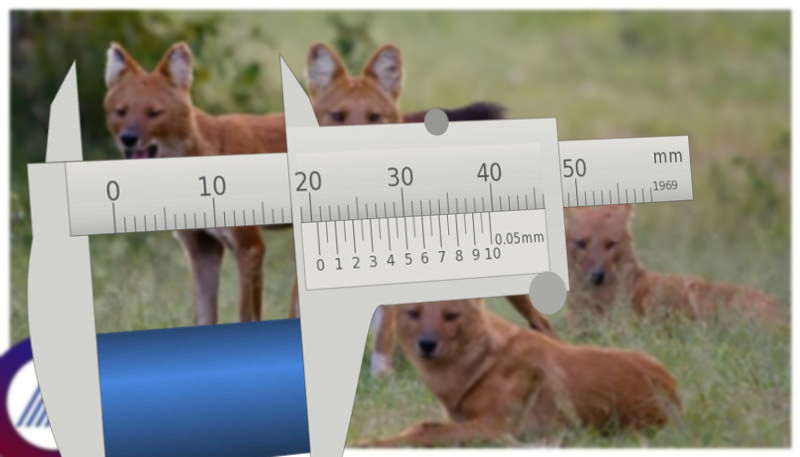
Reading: value=20.6 unit=mm
